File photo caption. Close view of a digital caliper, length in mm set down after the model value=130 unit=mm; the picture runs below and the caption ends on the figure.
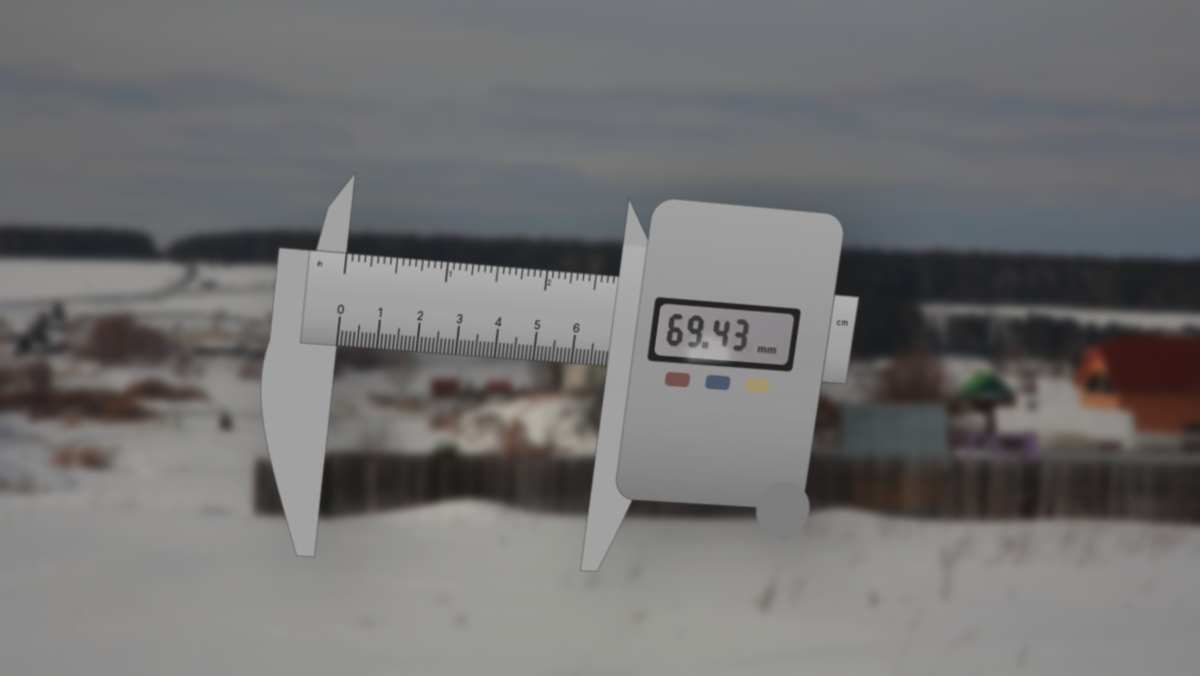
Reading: value=69.43 unit=mm
